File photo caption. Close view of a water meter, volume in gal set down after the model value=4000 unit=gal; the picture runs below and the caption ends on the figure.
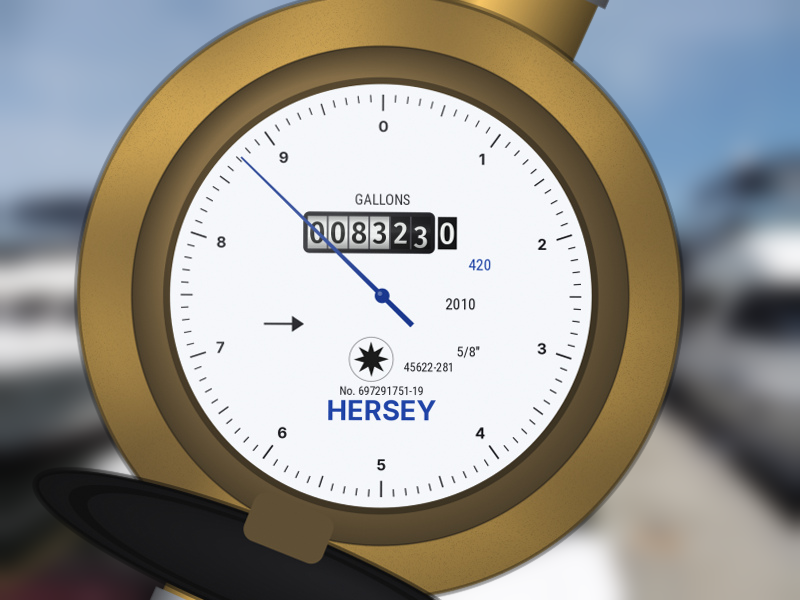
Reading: value=83228.7 unit=gal
